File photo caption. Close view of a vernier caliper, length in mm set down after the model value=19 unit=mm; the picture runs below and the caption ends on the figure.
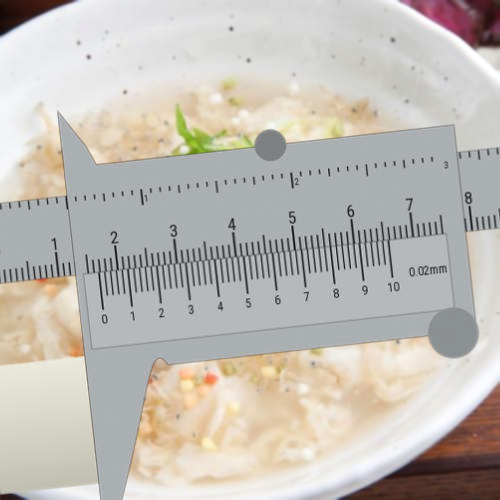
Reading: value=16.8 unit=mm
